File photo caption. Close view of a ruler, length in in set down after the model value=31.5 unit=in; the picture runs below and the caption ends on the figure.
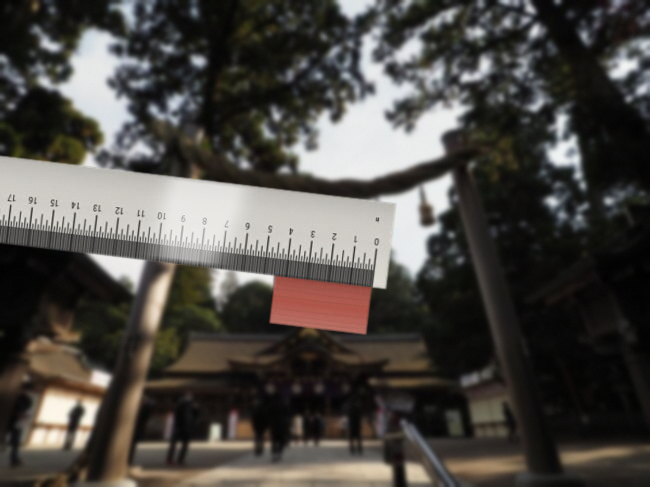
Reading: value=4.5 unit=in
